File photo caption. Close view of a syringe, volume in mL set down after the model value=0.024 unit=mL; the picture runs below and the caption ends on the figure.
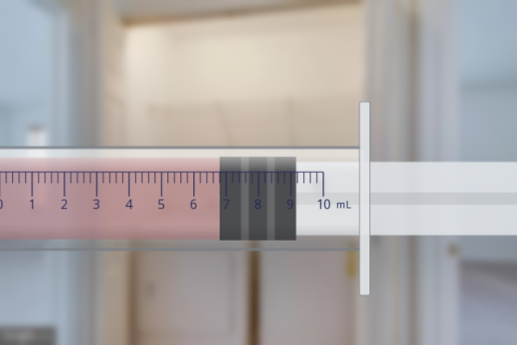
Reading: value=6.8 unit=mL
